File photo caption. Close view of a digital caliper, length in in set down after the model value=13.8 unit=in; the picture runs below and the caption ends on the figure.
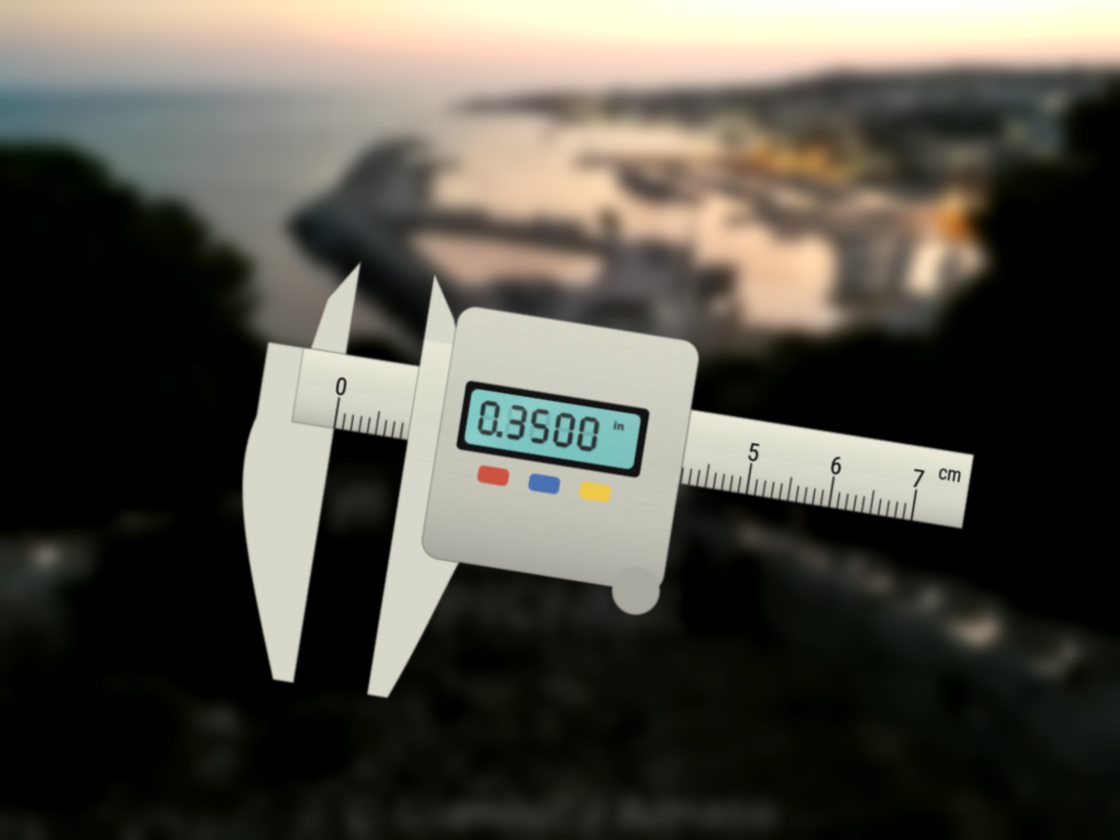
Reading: value=0.3500 unit=in
